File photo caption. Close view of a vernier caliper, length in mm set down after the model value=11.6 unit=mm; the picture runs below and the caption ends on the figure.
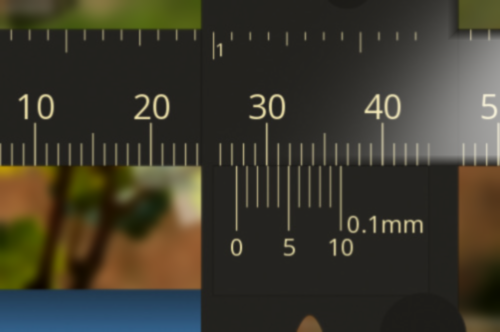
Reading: value=27.4 unit=mm
